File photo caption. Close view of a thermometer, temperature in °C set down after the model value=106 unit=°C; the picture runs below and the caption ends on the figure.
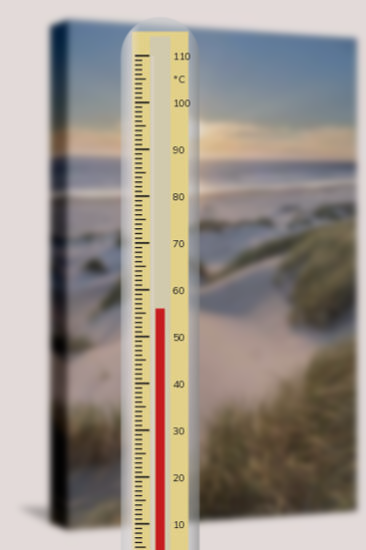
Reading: value=56 unit=°C
